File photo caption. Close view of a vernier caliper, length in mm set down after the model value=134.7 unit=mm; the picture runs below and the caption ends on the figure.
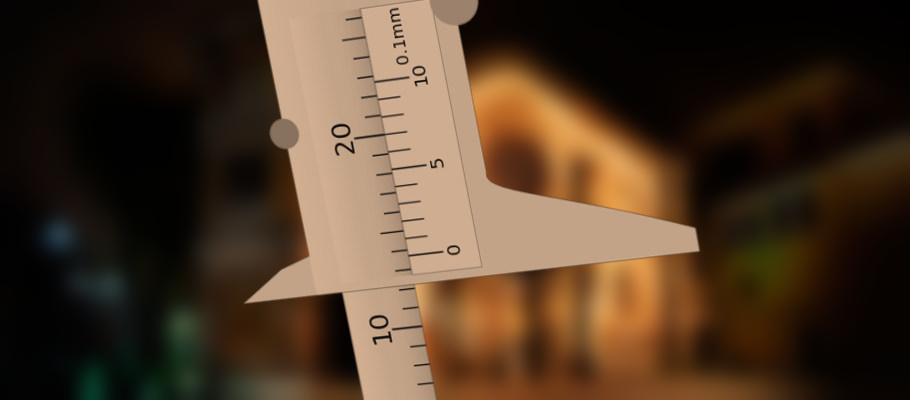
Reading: value=13.7 unit=mm
